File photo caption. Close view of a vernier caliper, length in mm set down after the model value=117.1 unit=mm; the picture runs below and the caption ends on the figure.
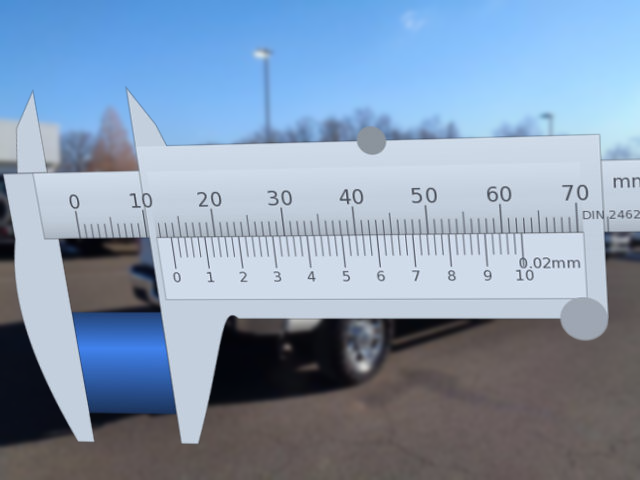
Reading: value=13.6 unit=mm
